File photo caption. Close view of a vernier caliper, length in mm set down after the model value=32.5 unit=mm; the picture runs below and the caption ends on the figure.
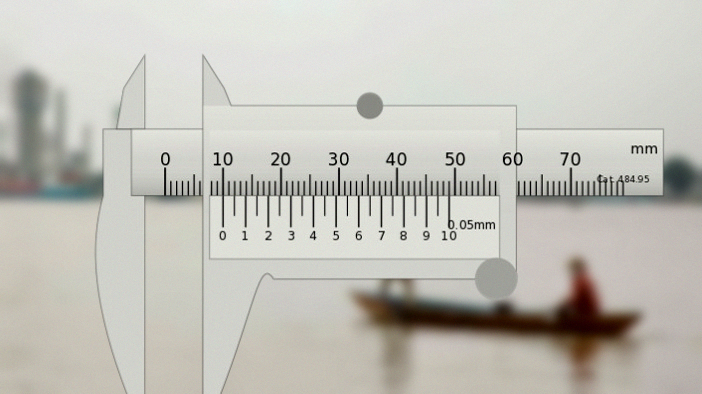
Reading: value=10.0 unit=mm
